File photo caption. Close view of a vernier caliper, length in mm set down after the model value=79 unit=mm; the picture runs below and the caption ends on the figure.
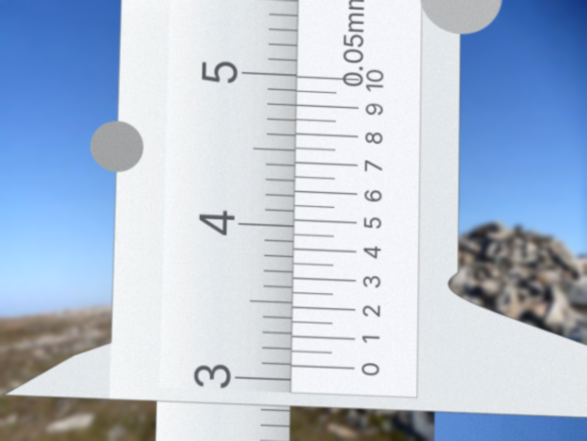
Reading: value=30.9 unit=mm
